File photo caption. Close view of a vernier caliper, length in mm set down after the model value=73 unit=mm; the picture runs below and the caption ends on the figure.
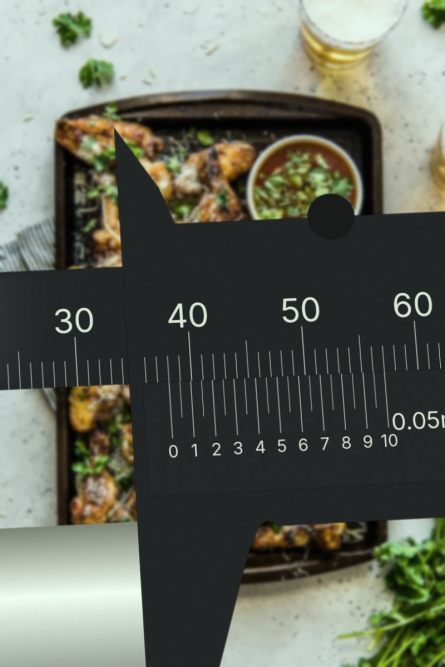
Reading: value=38.0 unit=mm
